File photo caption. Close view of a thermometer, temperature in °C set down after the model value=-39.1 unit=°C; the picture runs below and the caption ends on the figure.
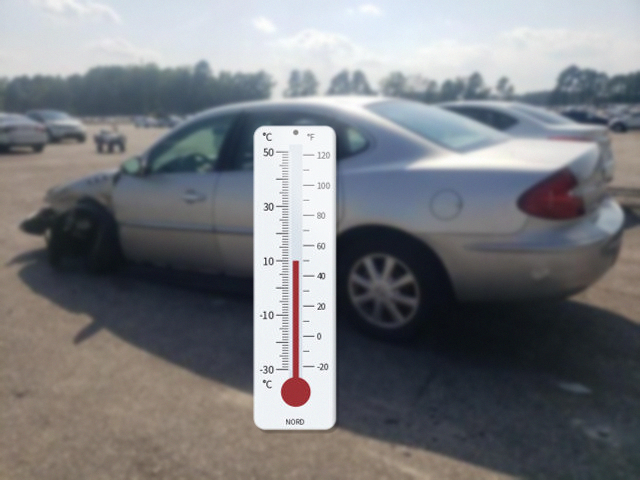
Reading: value=10 unit=°C
